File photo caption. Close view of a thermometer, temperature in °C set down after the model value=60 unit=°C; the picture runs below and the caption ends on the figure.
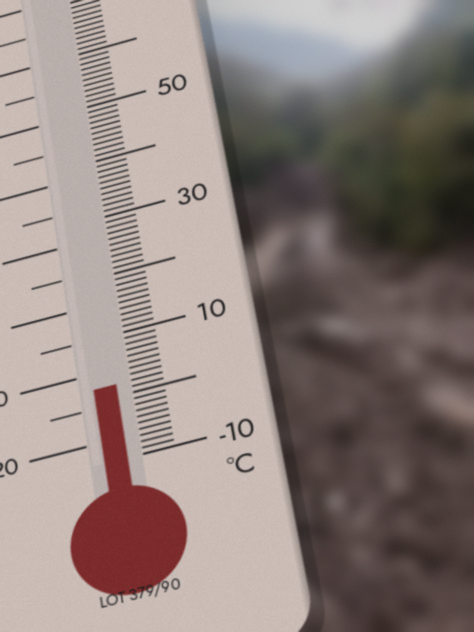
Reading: value=2 unit=°C
